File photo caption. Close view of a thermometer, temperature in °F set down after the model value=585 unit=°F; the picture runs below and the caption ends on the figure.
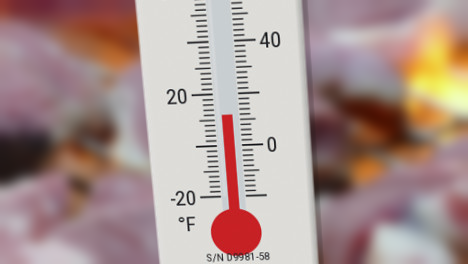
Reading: value=12 unit=°F
